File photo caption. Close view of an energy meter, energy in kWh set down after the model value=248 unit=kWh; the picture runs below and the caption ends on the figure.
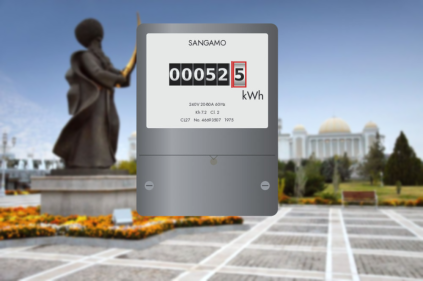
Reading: value=52.5 unit=kWh
